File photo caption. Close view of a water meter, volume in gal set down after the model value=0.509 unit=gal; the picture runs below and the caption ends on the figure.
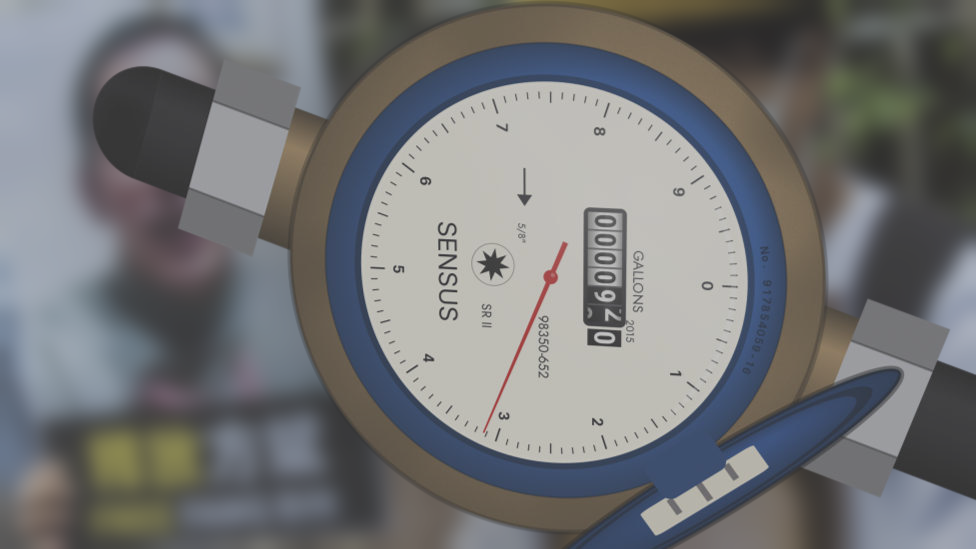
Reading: value=923.1 unit=gal
